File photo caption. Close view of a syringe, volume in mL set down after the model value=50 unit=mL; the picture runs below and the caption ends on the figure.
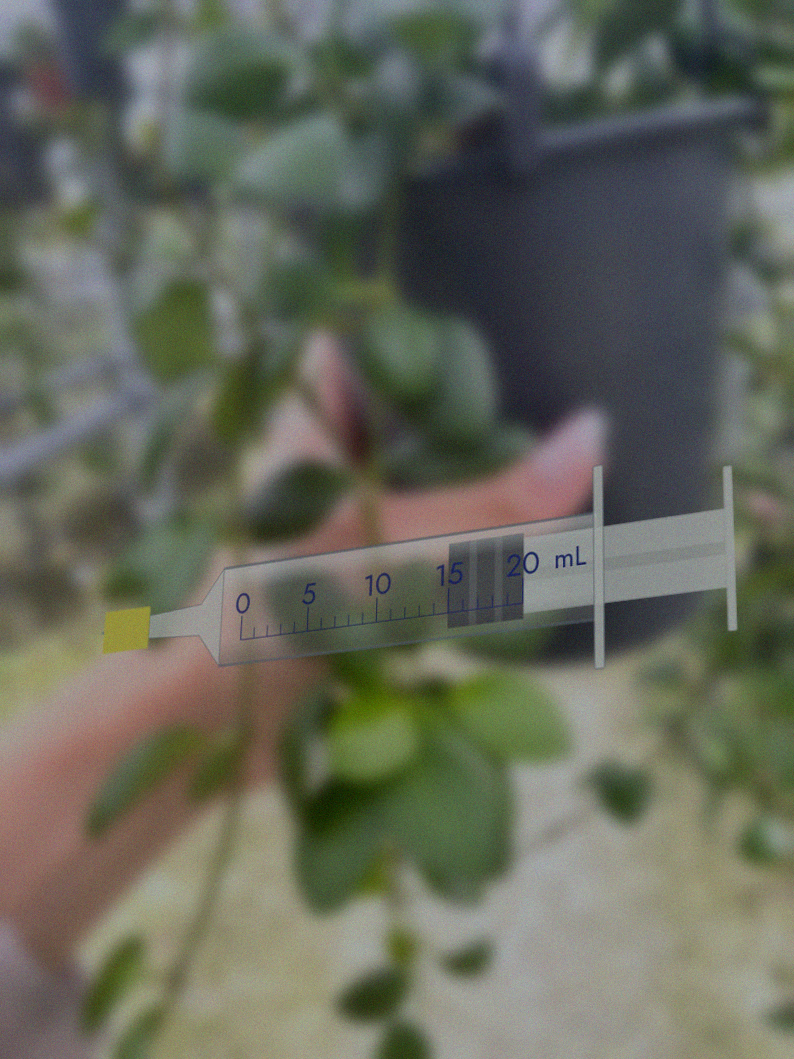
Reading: value=15 unit=mL
